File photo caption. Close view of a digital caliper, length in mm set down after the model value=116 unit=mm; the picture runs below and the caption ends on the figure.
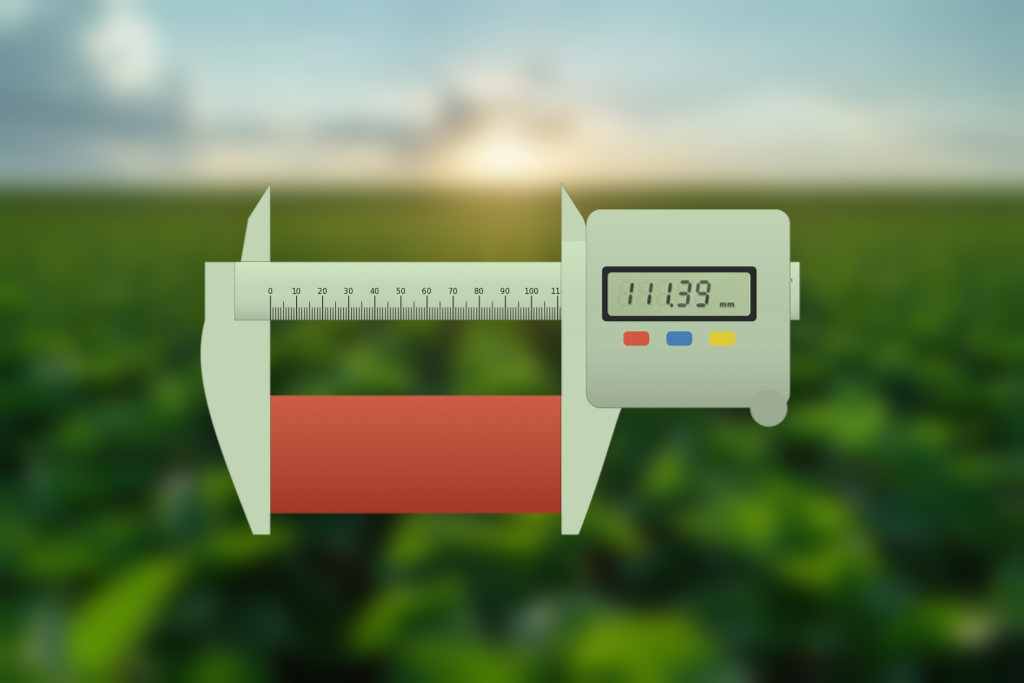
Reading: value=111.39 unit=mm
